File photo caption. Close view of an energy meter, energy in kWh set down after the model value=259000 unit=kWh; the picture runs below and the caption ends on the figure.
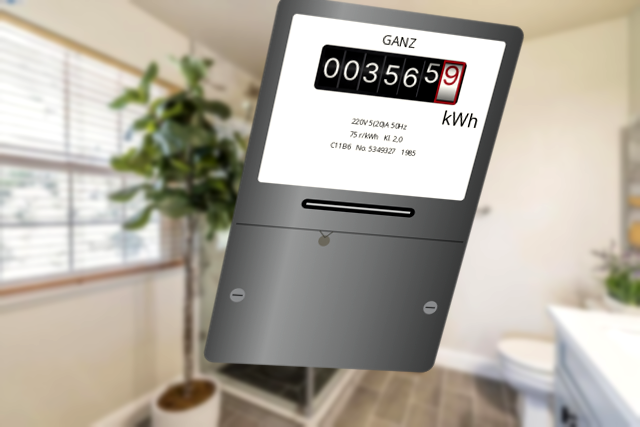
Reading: value=3565.9 unit=kWh
